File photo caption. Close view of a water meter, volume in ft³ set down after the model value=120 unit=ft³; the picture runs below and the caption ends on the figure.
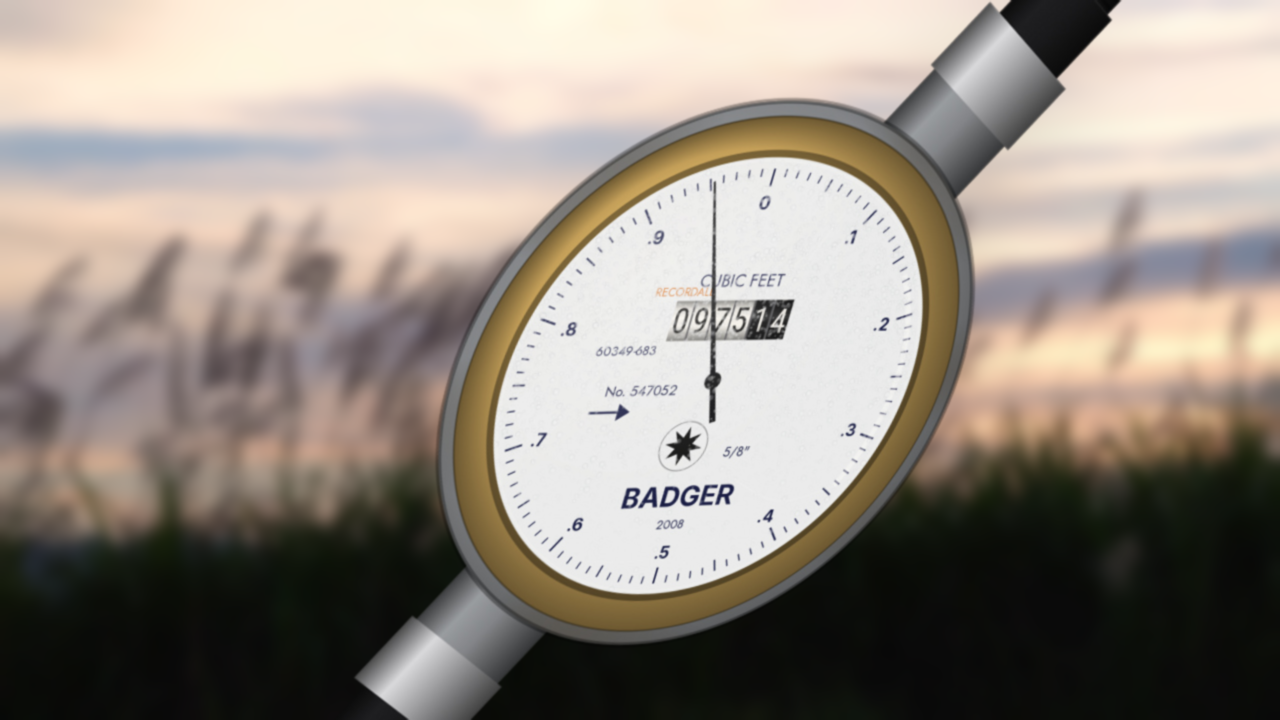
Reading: value=97513.95 unit=ft³
